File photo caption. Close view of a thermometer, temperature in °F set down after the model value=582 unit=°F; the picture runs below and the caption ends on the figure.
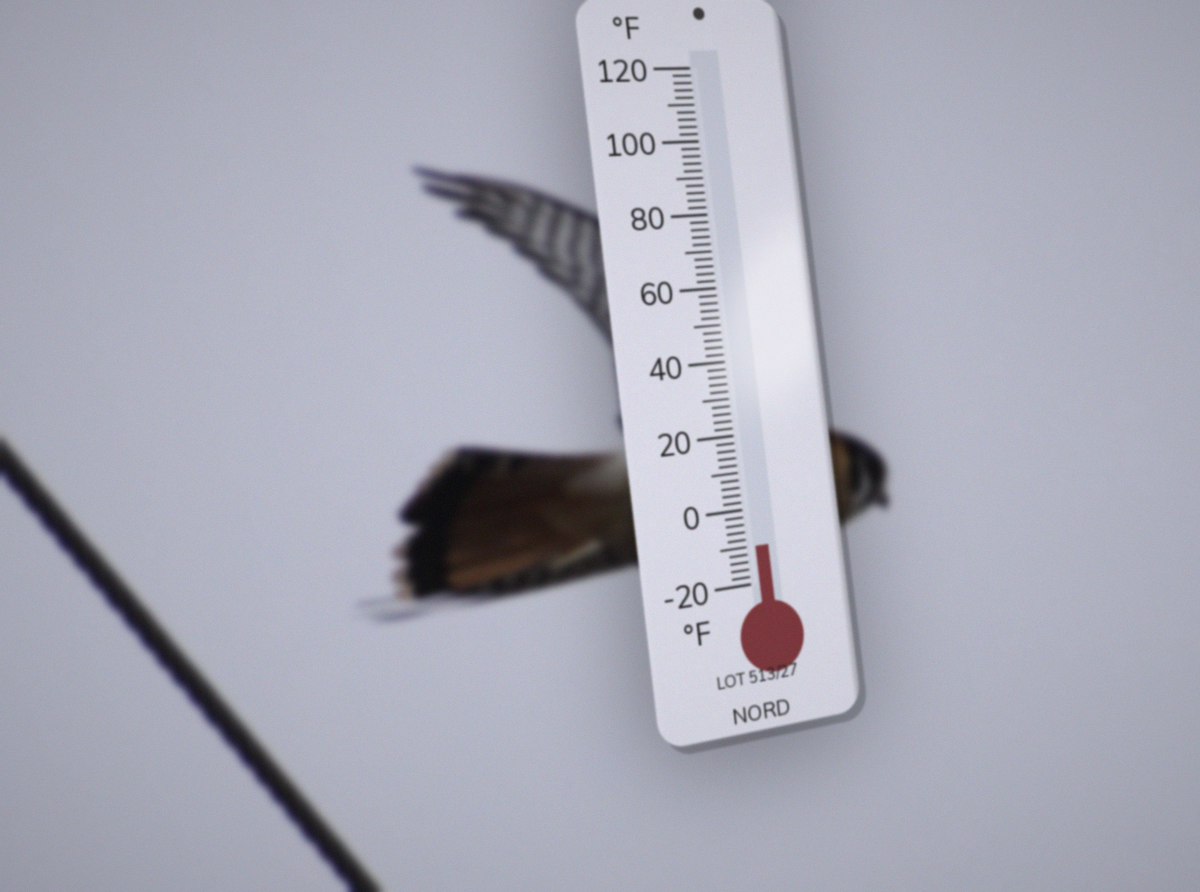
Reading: value=-10 unit=°F
